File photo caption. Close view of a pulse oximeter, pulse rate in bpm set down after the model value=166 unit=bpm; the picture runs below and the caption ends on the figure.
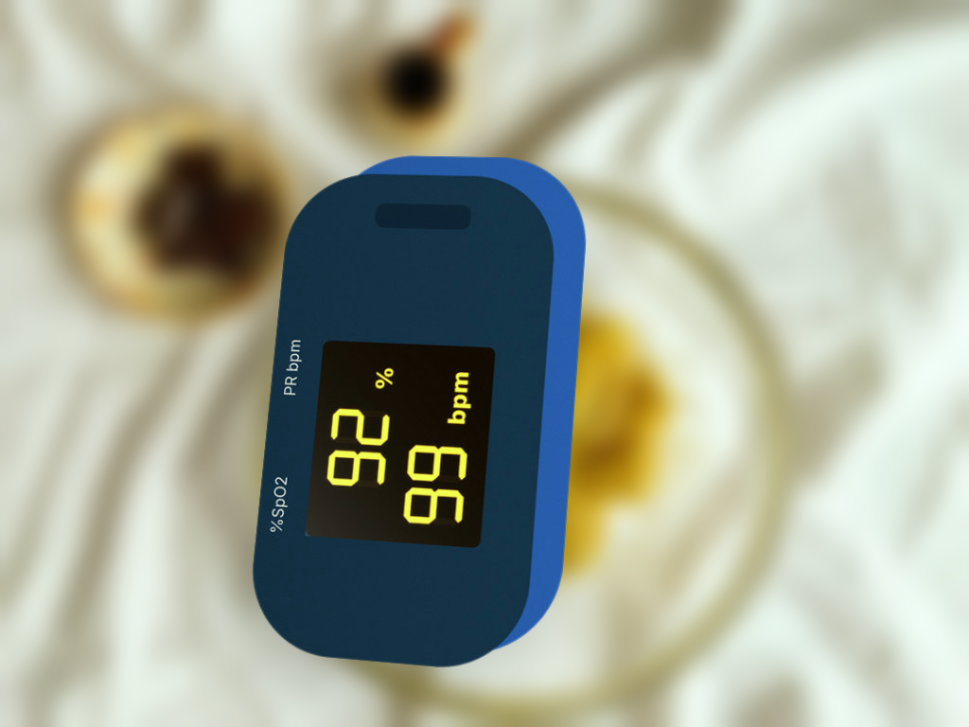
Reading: value=99 unit=bpm
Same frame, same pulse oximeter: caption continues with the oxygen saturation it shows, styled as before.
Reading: value=92 unit=%
